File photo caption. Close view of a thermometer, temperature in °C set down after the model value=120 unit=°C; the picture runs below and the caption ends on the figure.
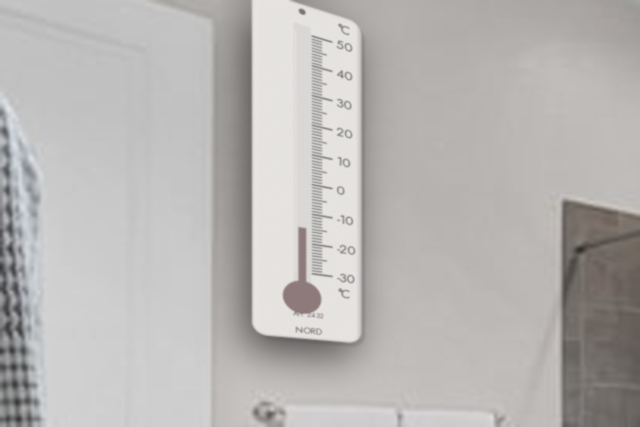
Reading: value=-15 unit=°C
